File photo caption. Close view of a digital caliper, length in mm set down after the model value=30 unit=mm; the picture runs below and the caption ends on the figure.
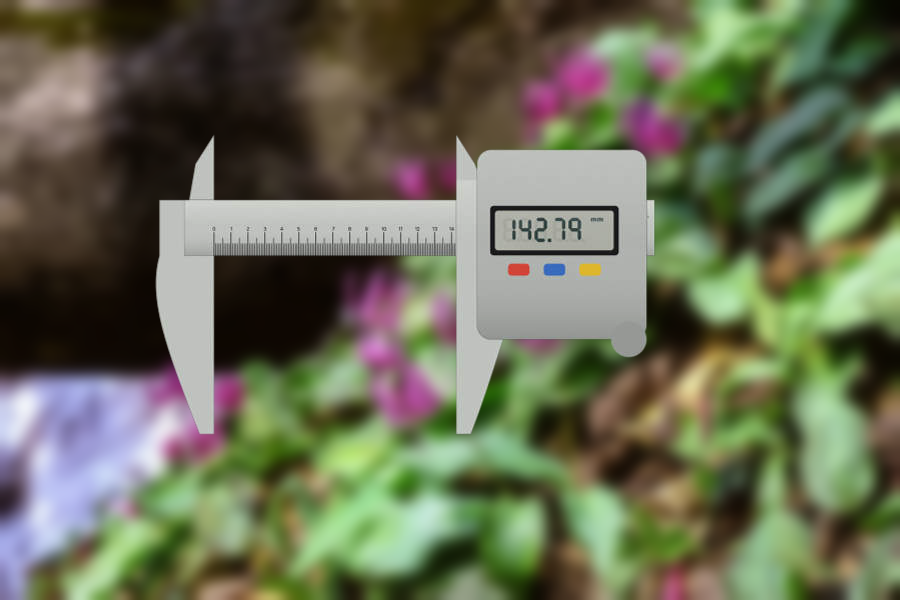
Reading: value=142.79 unit=mm
